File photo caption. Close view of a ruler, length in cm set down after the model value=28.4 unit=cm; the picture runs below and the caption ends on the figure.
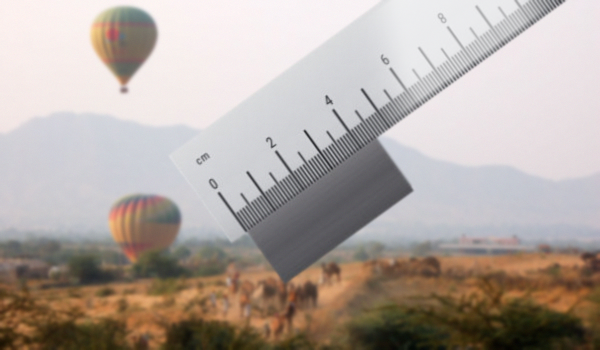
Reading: value=4.5 unit=cm
